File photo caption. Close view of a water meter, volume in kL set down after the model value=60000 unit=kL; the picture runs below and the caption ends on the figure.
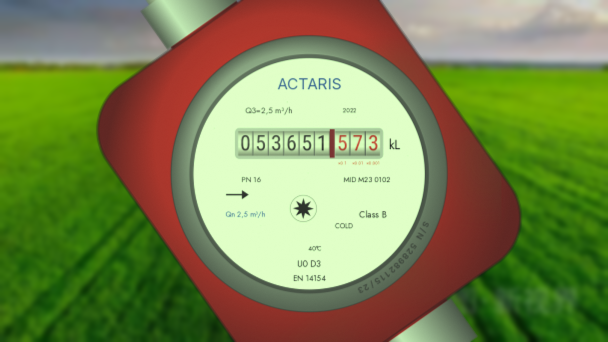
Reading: value=53651.573 unit=kL
